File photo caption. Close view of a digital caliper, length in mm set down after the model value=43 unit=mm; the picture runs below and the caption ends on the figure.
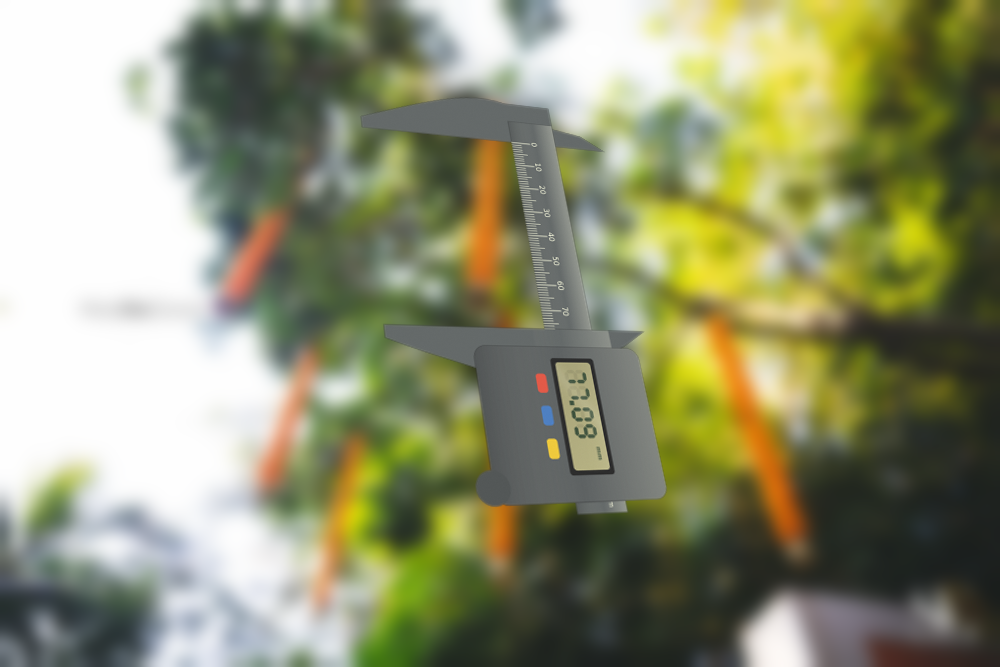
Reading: value=77.09 unit=mm
